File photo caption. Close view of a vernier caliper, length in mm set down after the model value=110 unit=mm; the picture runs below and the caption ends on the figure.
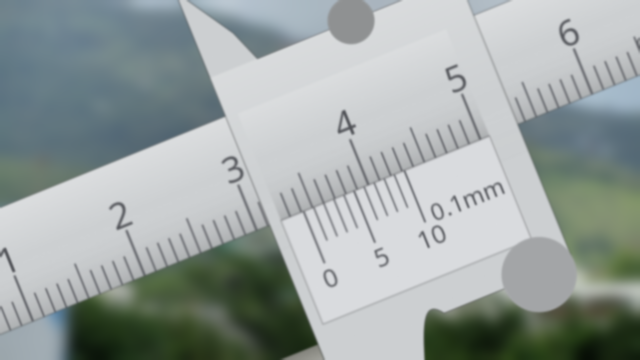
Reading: value=34.2 unit=mm
